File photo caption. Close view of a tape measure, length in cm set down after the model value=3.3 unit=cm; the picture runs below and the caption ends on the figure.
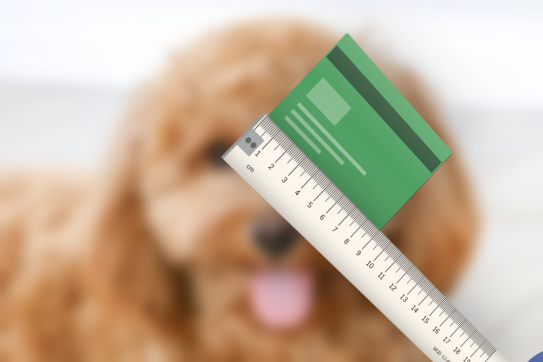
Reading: value=9 unit=cm
